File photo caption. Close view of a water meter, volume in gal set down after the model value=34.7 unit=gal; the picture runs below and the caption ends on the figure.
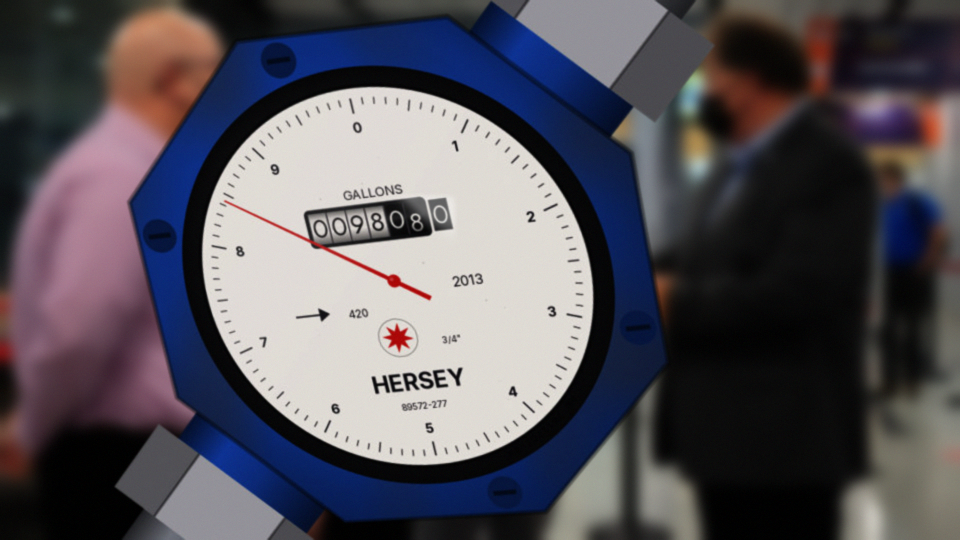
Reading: value=98078.4 unit=gal
